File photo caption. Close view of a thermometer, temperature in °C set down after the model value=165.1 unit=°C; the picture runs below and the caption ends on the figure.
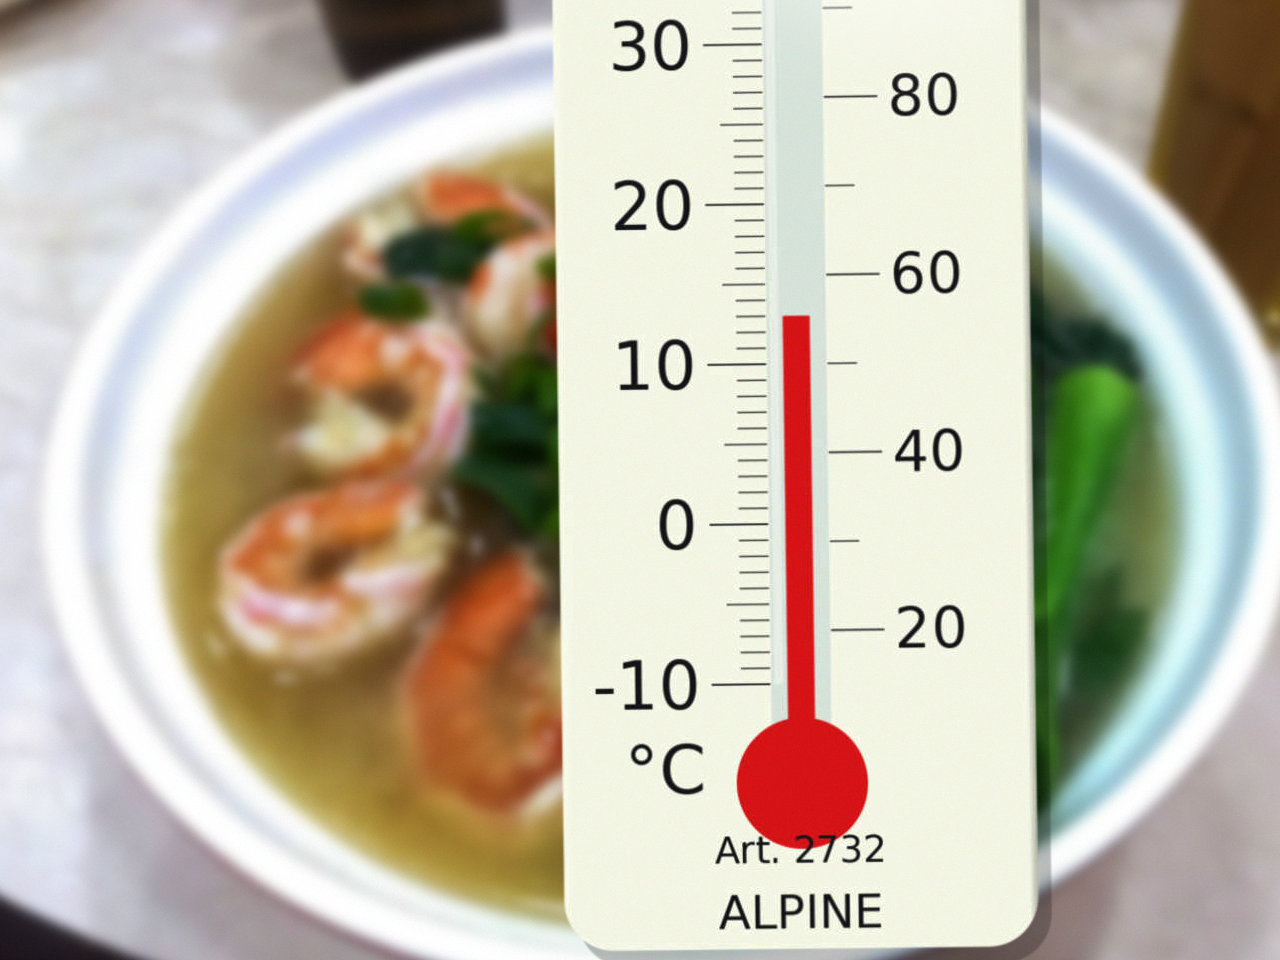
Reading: value=13 unit=°C
